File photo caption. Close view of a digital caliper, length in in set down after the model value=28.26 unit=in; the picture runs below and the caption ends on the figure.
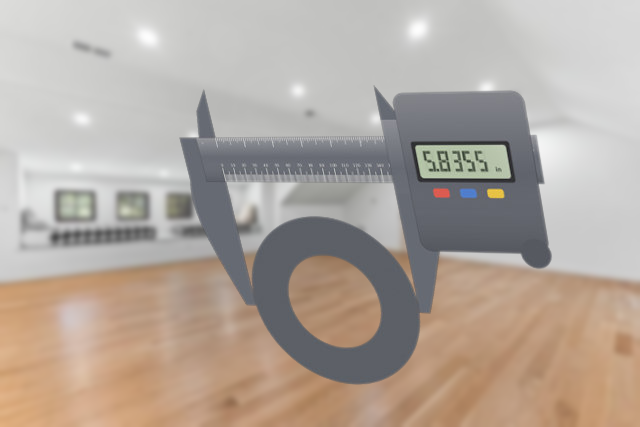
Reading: value=5.8355 unit=in
